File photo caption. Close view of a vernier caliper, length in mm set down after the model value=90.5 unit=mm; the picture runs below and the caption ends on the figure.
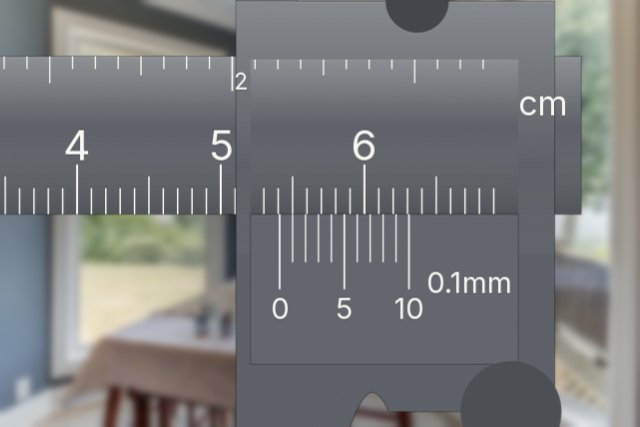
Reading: value=54.1 unit=mm
